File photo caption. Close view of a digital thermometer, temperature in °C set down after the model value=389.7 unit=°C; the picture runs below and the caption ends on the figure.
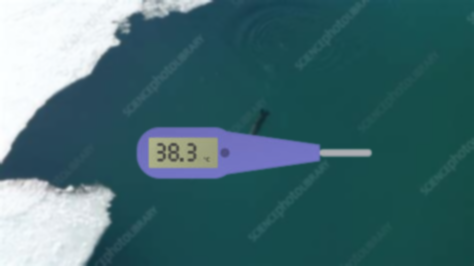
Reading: value=38.3 unit=°C
